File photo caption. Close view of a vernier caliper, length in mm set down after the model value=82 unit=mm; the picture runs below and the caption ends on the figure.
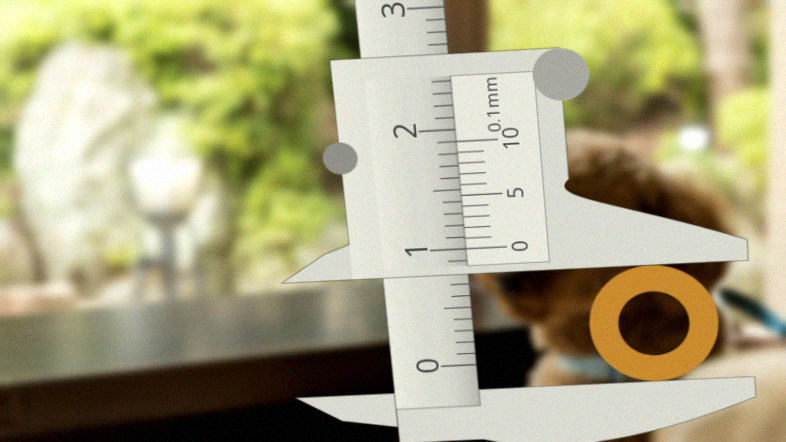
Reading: value=10.0 unit=mm
